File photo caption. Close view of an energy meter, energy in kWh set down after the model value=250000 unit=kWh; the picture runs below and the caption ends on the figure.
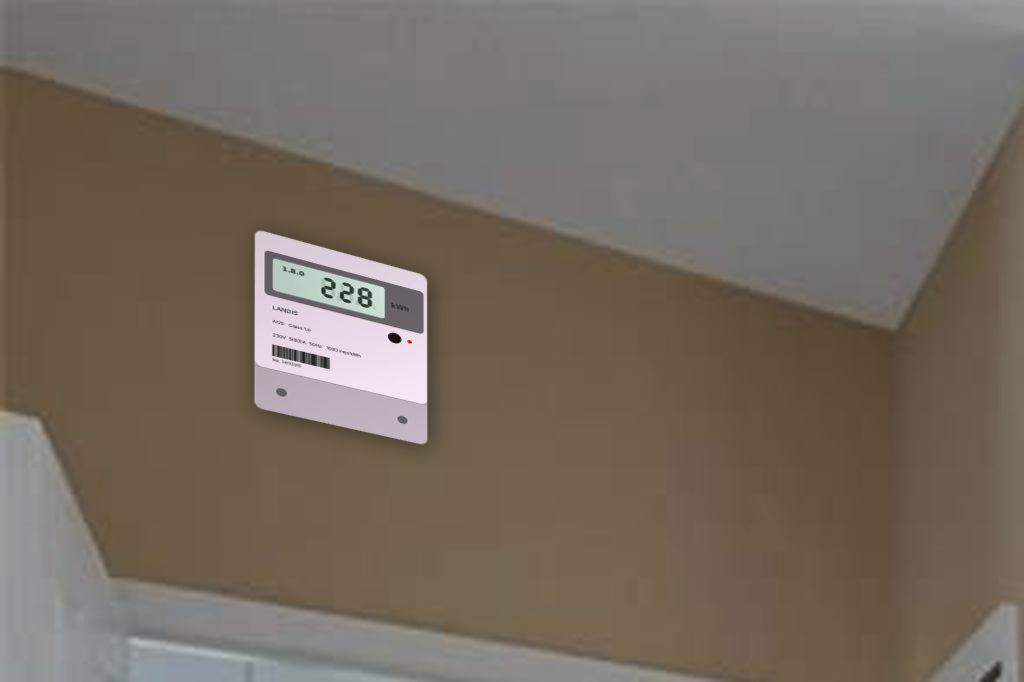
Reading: value=228 unit=kWh
